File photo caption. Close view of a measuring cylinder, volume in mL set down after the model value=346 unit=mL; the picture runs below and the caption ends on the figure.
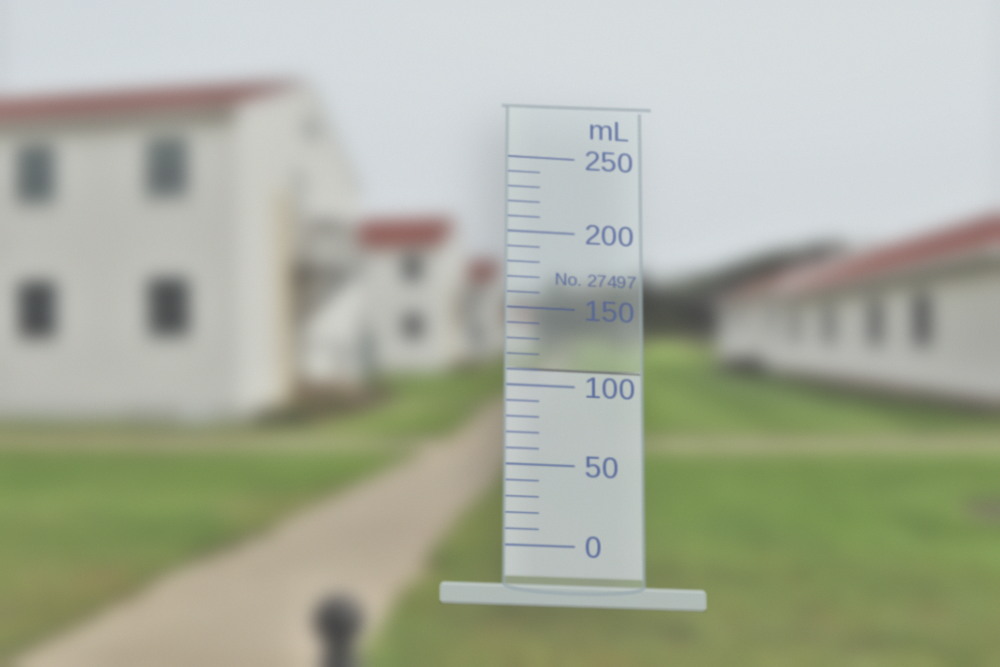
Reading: value=110 unit=mL
